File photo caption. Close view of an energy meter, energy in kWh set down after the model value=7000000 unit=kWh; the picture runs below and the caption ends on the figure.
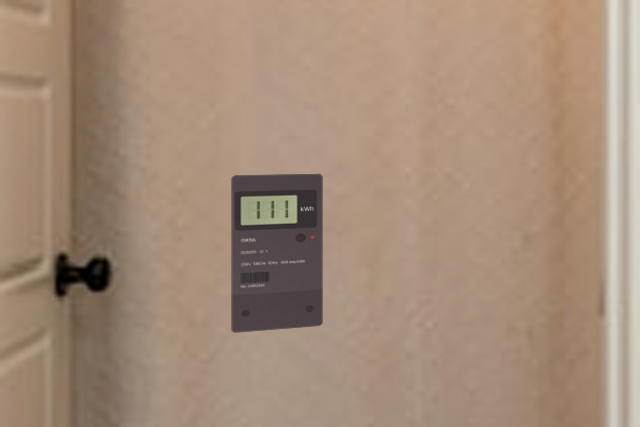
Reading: value=111 unit=kWh
